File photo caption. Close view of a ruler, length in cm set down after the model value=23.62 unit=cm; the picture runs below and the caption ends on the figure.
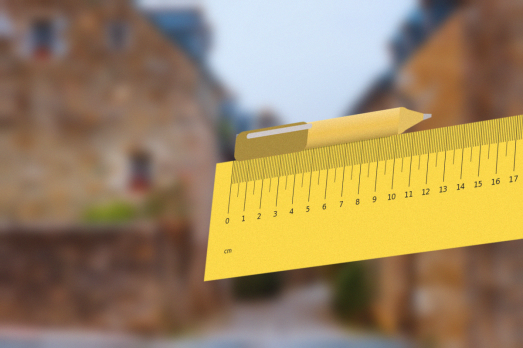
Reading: value=12 unit=cm
